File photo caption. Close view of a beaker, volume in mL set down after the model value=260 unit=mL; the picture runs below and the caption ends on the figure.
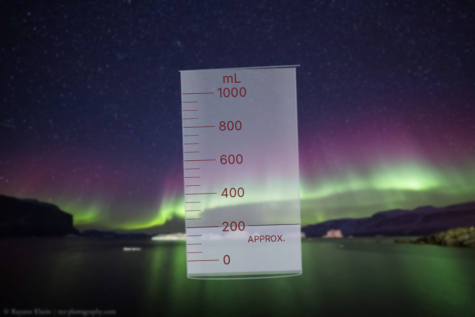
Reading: value=200 unit=mL
